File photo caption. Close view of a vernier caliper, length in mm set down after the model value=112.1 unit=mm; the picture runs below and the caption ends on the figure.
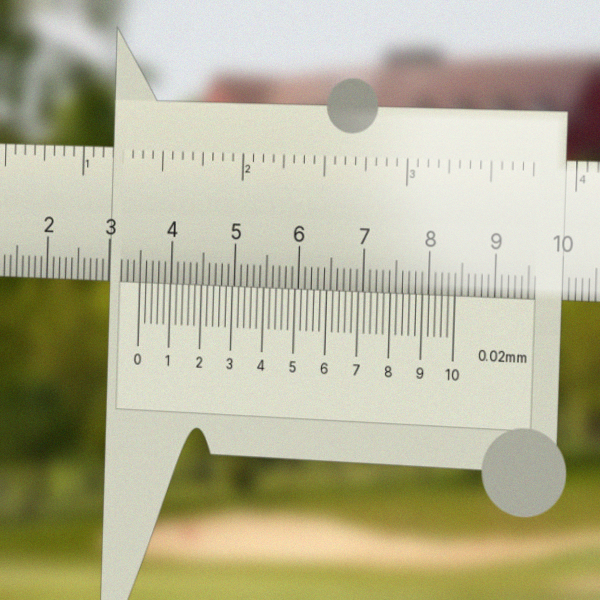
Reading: value=35.0 unit=mm
